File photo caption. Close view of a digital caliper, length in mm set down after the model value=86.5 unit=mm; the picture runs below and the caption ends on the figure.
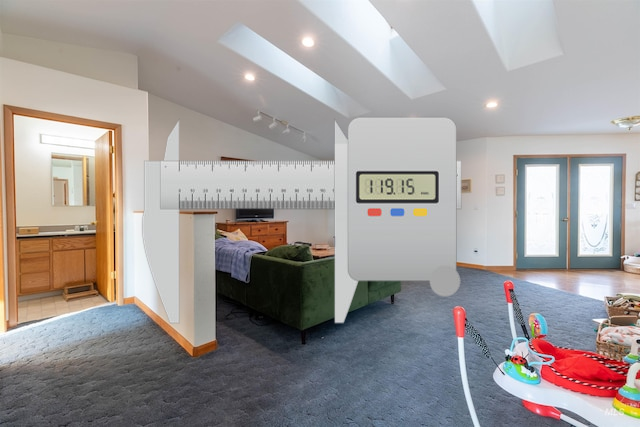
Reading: value=119.15 unit=mm
